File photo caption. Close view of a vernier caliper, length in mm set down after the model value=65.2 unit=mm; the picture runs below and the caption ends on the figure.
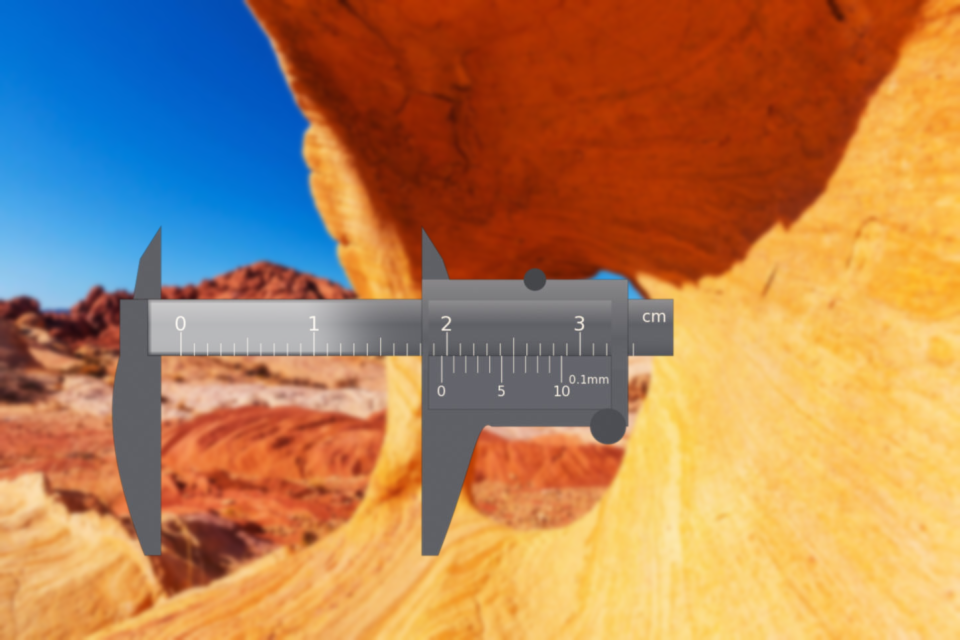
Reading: value=19.6 unit=mm
